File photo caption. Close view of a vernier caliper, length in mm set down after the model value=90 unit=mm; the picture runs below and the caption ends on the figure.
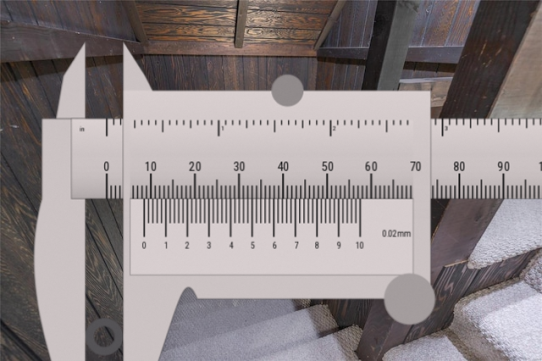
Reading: value=8.5 unit=mm
